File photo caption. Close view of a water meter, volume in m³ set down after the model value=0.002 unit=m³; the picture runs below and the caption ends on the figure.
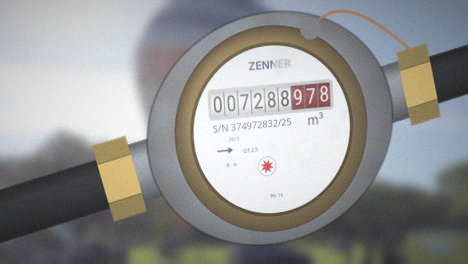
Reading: value=7288.978 unit=m³
